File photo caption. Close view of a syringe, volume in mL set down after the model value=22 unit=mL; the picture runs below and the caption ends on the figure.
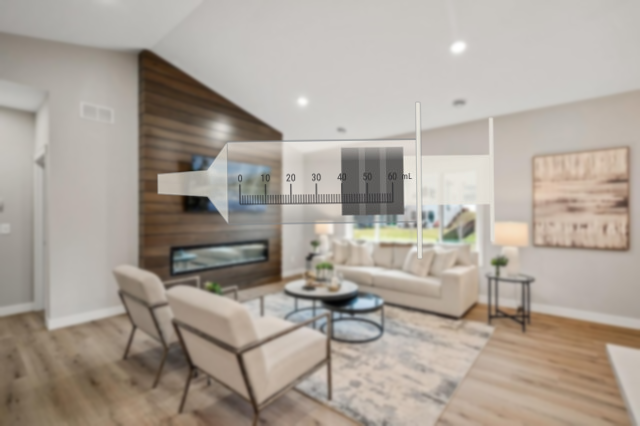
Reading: value=40 unit=mL
